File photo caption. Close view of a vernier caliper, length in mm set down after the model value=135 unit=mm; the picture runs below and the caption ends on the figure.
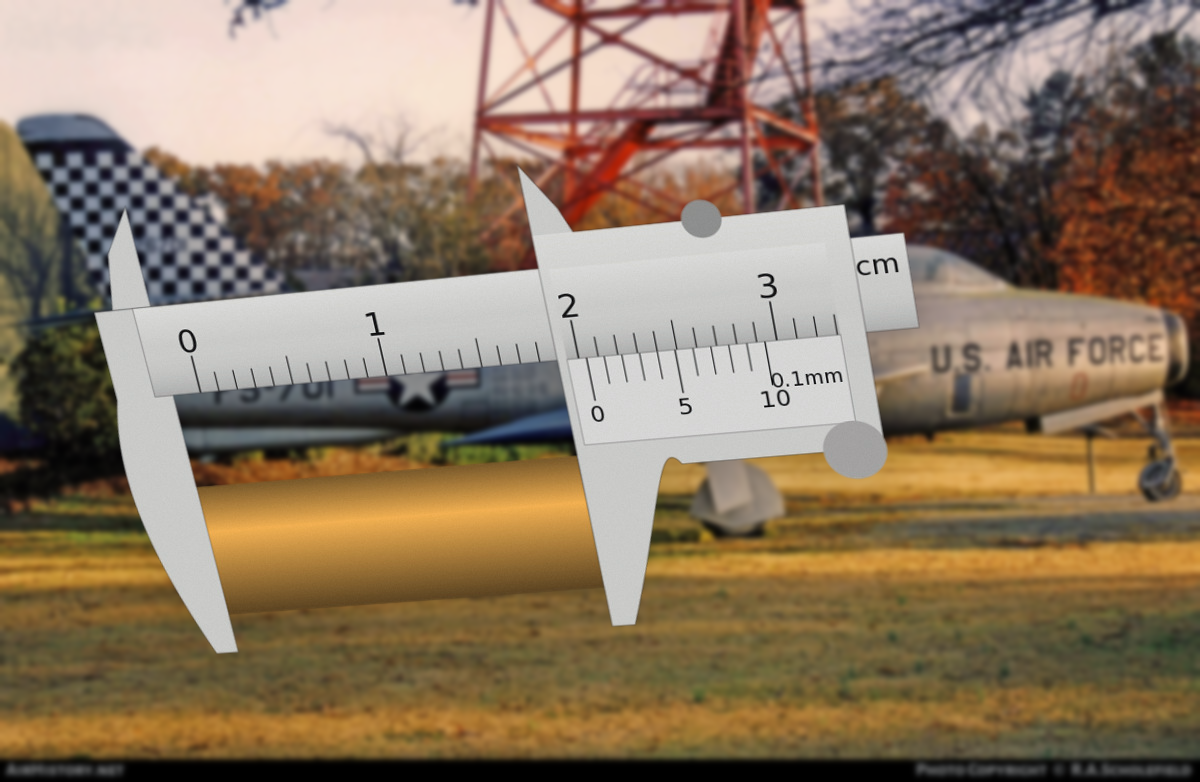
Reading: value=20.4 unit=mm
